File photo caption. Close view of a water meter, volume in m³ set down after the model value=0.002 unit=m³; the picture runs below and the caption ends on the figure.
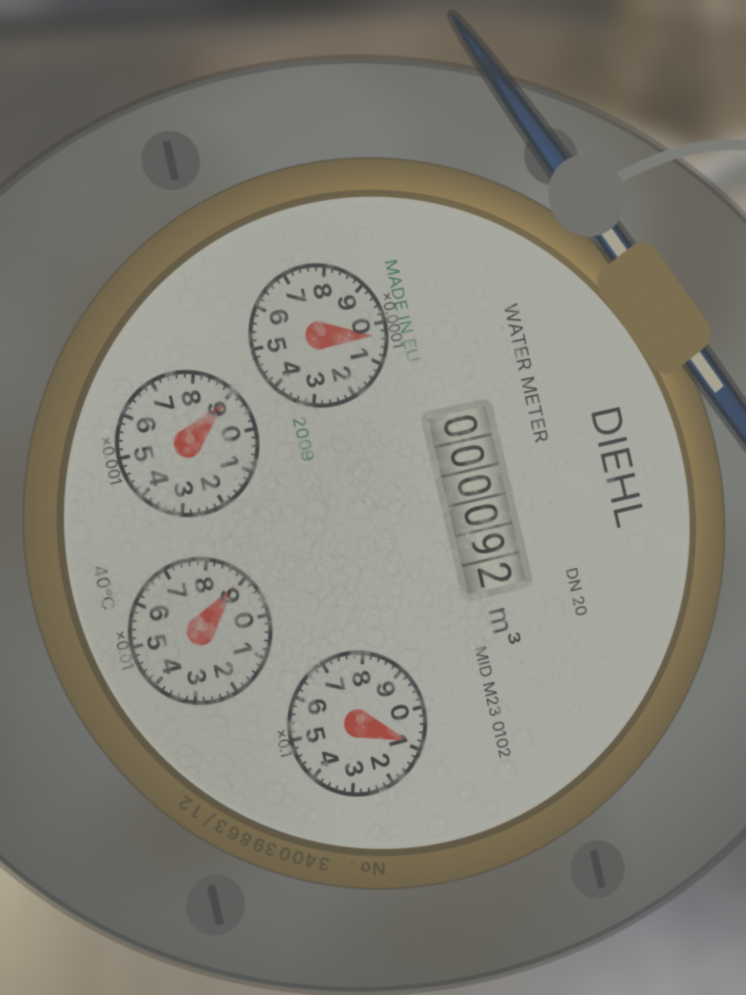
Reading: value=92.0890 unit=m³
